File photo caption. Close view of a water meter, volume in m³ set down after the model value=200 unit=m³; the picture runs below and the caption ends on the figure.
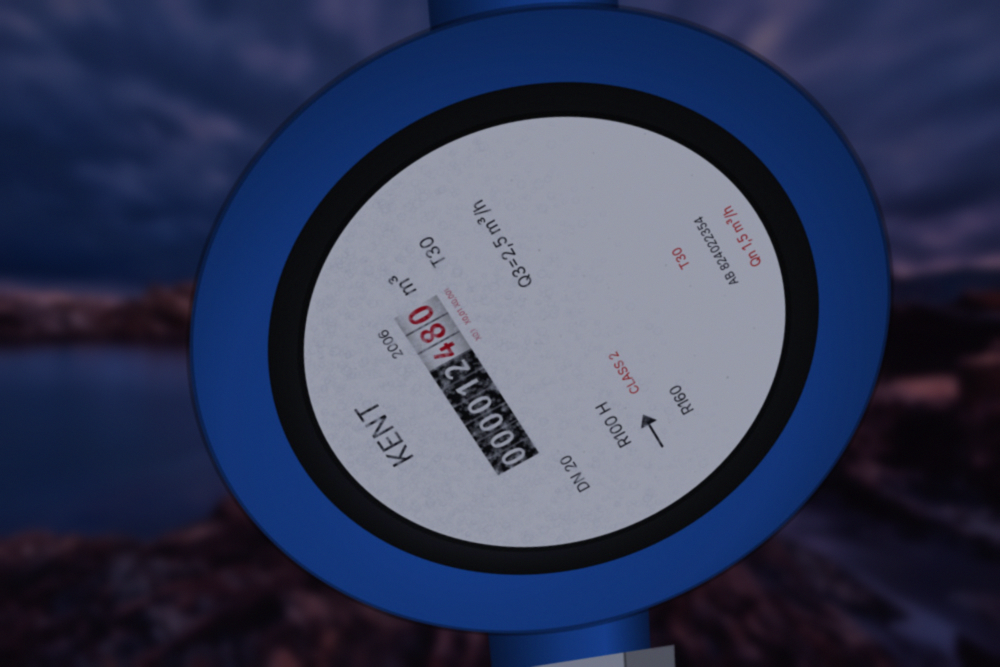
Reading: value=12.480 unit=m³
